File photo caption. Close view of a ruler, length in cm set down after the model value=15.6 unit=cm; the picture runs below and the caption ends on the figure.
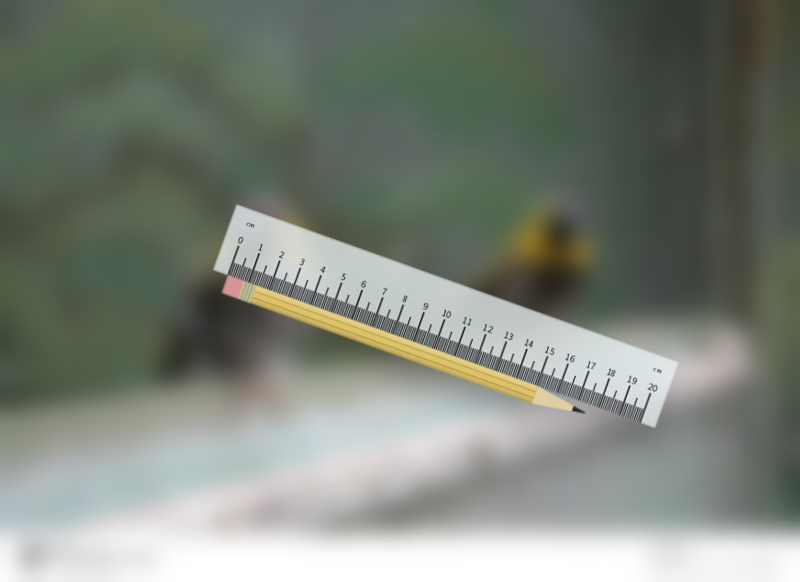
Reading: value=17.5 unit=cm
